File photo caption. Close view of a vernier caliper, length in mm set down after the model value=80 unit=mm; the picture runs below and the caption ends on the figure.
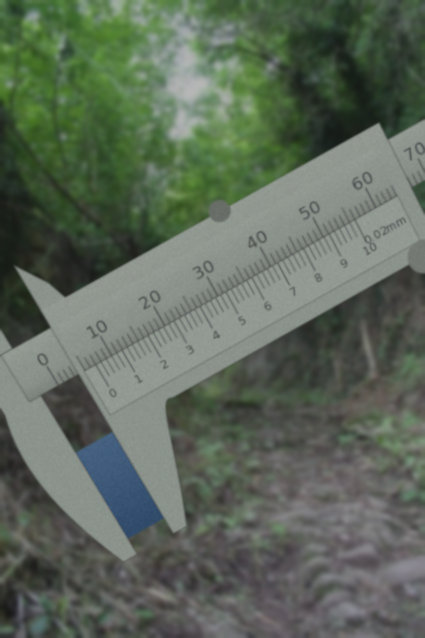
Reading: value=7.0 unit=mm
